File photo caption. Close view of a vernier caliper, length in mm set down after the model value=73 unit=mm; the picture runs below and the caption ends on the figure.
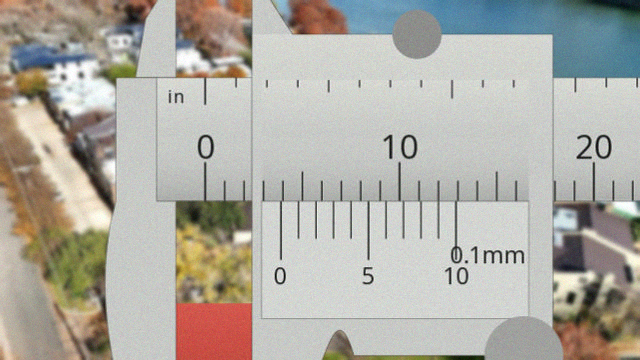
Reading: value=3.9 unit=mm
